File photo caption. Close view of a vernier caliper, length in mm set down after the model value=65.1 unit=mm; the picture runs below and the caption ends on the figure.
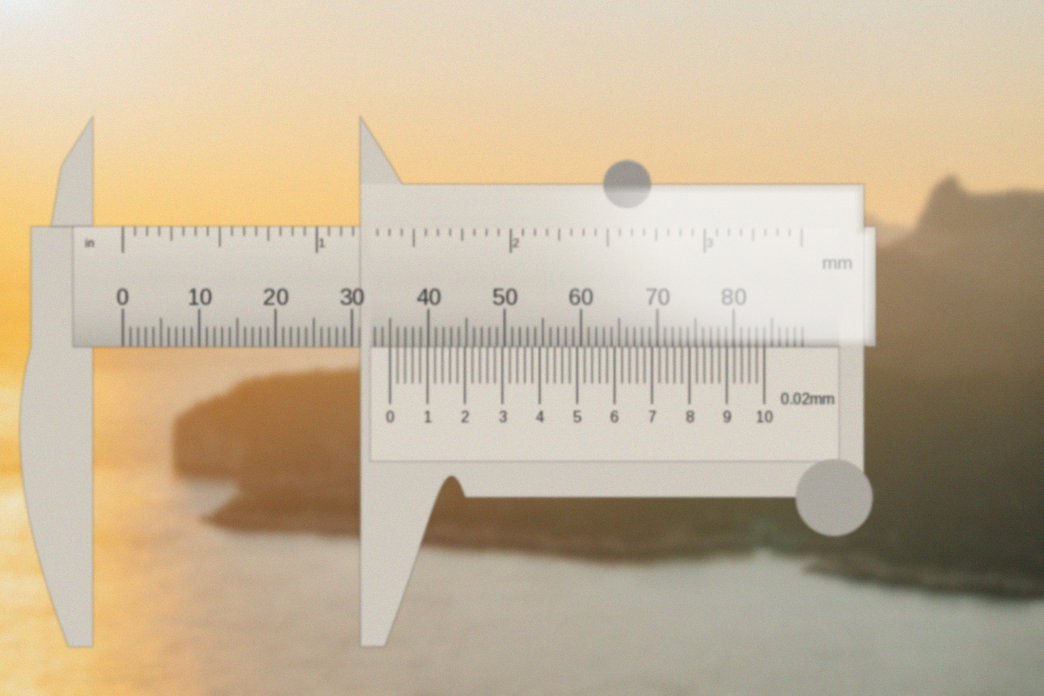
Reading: value=35.0 unit=mm
